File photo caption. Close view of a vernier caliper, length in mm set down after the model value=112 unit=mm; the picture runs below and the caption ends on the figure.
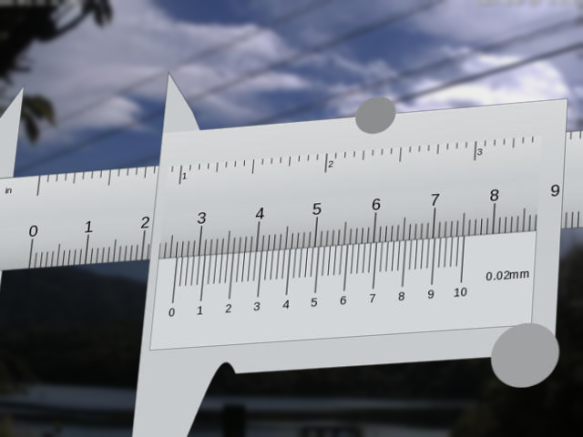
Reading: value=26.2 unit=mm
